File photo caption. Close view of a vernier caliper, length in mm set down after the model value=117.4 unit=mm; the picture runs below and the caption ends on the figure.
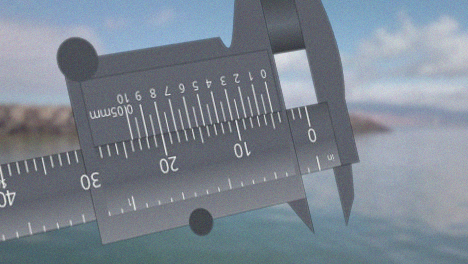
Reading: value=4.8 unit=mm
